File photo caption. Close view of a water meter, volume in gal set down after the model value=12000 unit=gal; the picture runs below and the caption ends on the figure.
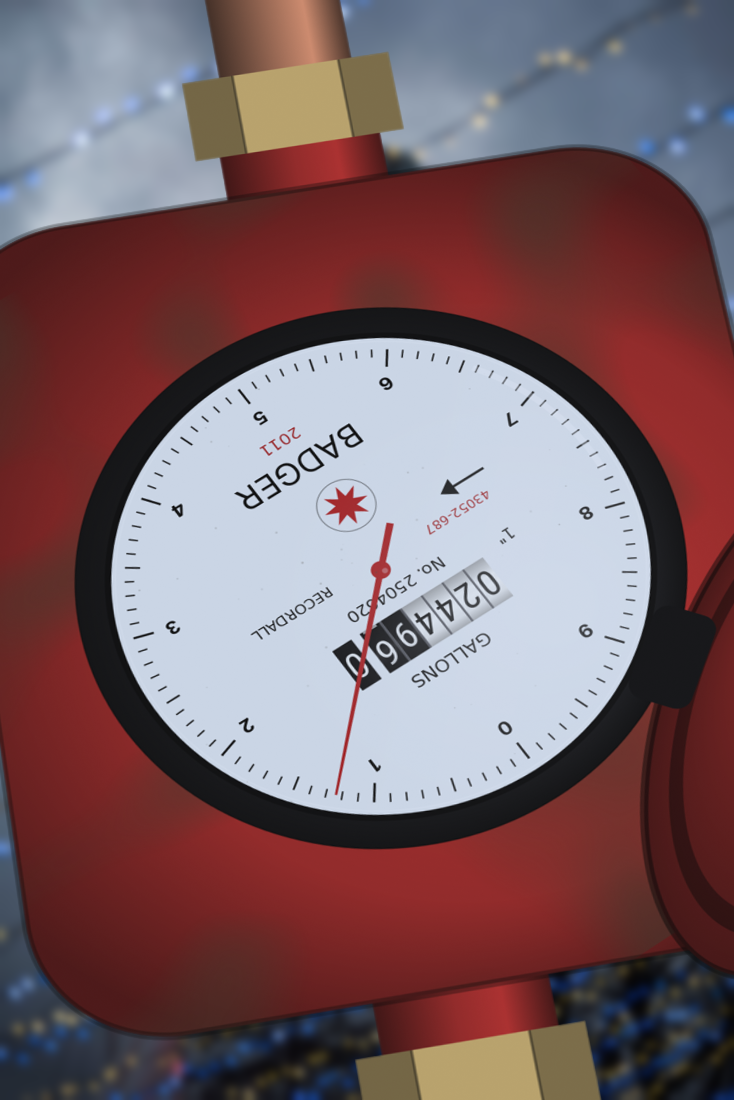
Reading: value=244961.2 unit=gal
